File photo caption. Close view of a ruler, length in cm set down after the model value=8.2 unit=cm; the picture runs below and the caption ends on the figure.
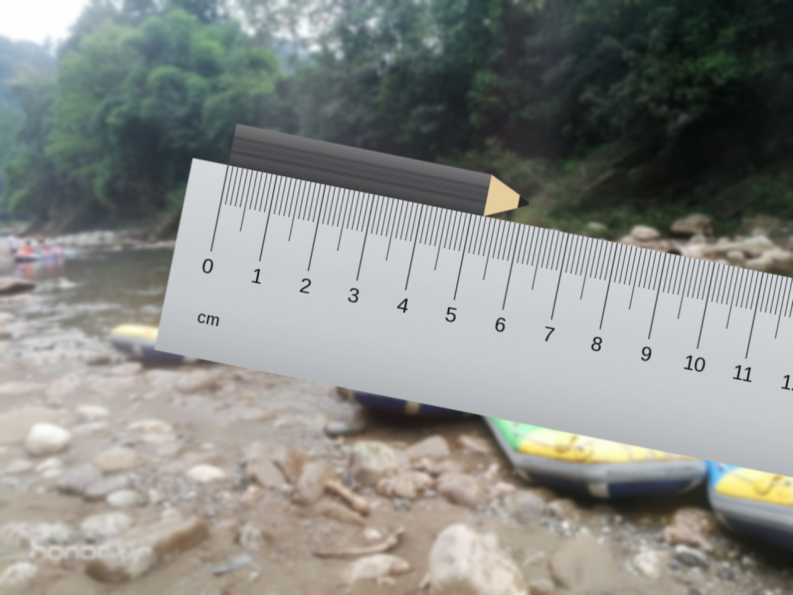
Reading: value=6.1 unit=cm
